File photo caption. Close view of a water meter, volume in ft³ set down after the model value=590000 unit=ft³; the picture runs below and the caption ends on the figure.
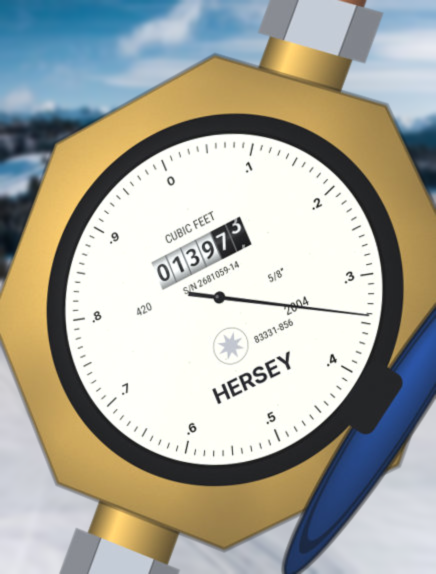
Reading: value=13973.34 unit=ft³
